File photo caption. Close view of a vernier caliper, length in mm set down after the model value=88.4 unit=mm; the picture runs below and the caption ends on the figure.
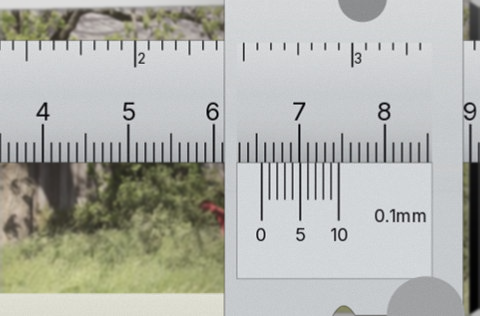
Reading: value=65.6 unit=mm
